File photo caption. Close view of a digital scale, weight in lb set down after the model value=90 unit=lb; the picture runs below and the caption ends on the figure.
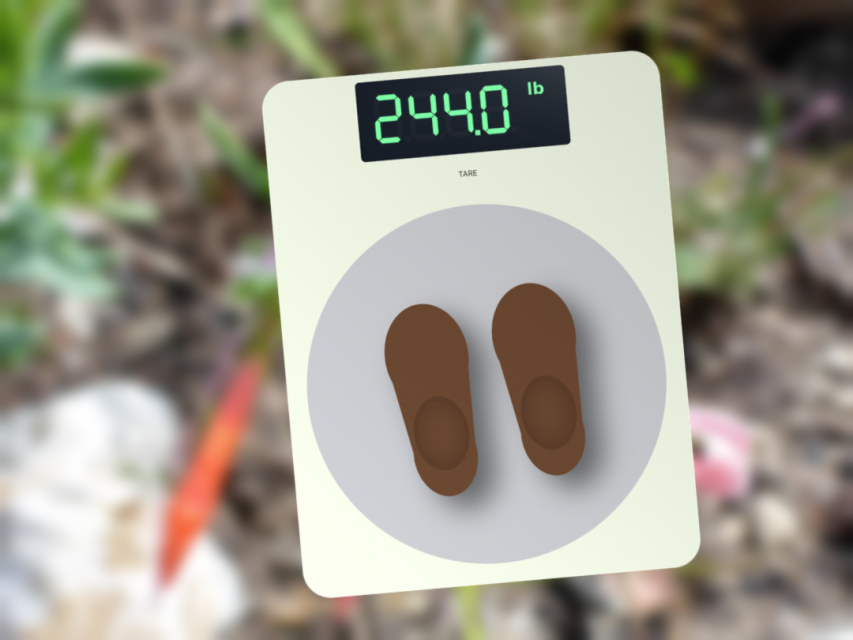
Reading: value=244.0 unit=lb
